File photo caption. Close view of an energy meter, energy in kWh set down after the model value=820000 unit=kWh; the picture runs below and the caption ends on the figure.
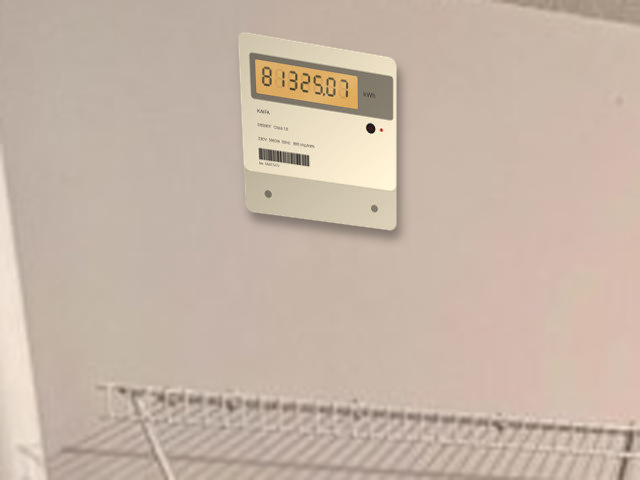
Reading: value=81325.07 unit=kWh
